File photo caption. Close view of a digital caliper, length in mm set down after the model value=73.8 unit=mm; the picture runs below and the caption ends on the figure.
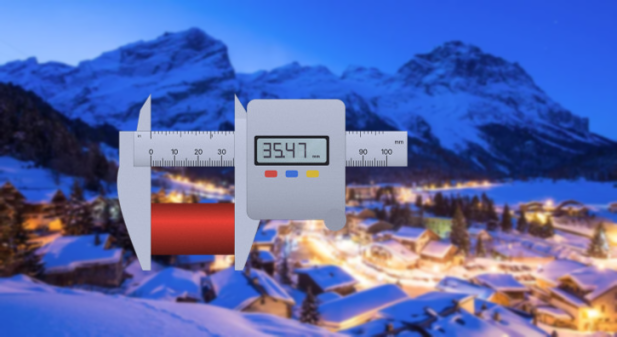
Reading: value=35.47 unit=mm
